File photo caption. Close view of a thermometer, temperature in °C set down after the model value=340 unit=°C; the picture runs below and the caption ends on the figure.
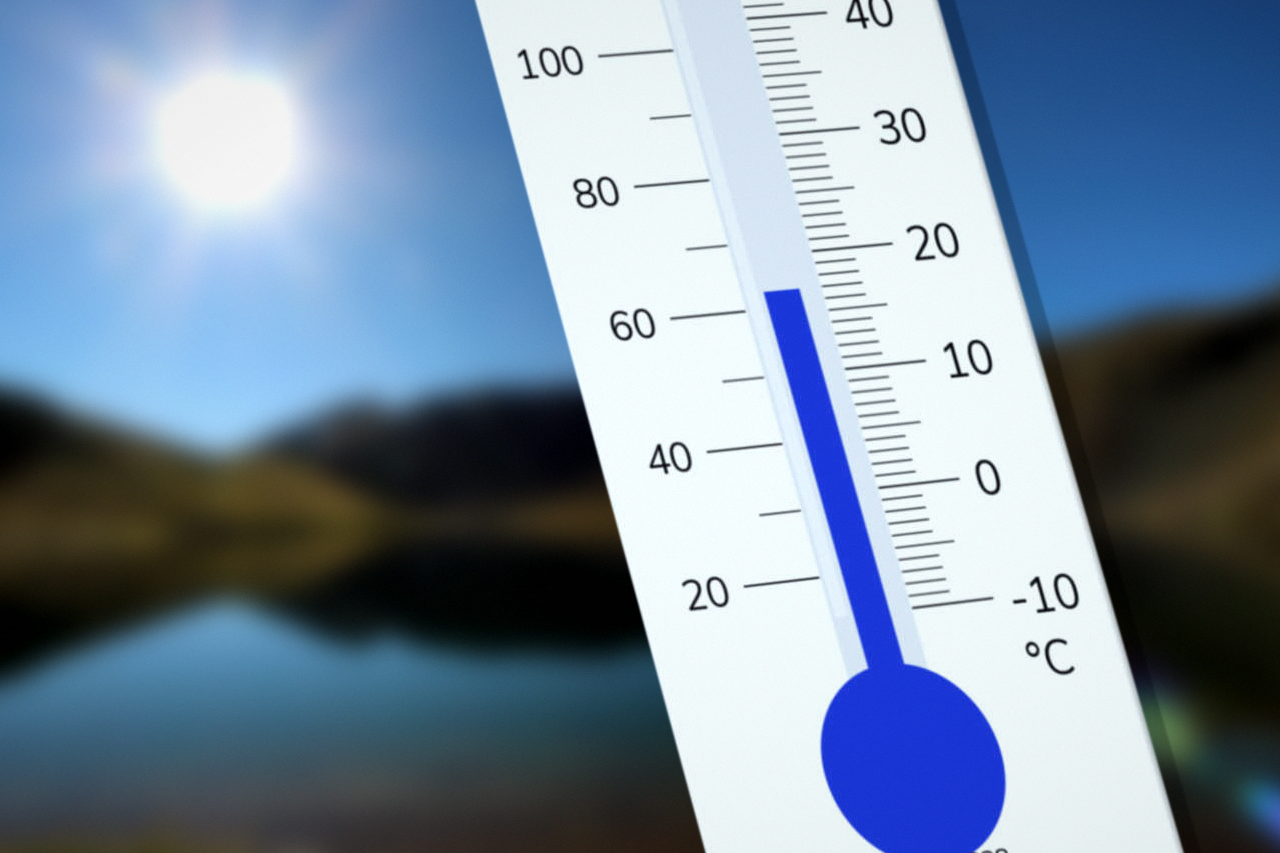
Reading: value=17 unit=°C
